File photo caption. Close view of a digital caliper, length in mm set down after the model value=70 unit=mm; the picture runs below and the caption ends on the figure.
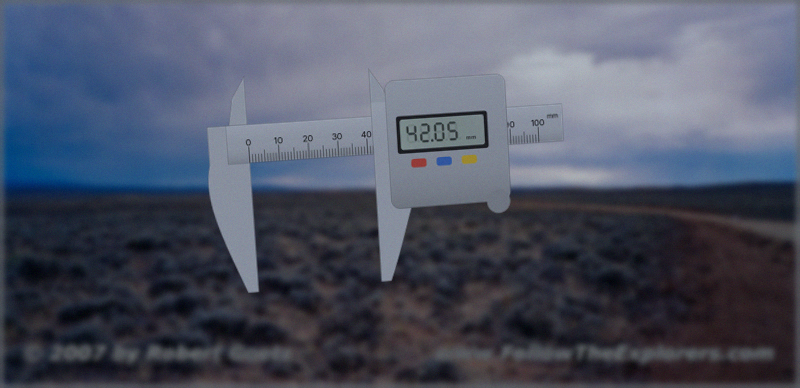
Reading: value=42.05 unit=mm
